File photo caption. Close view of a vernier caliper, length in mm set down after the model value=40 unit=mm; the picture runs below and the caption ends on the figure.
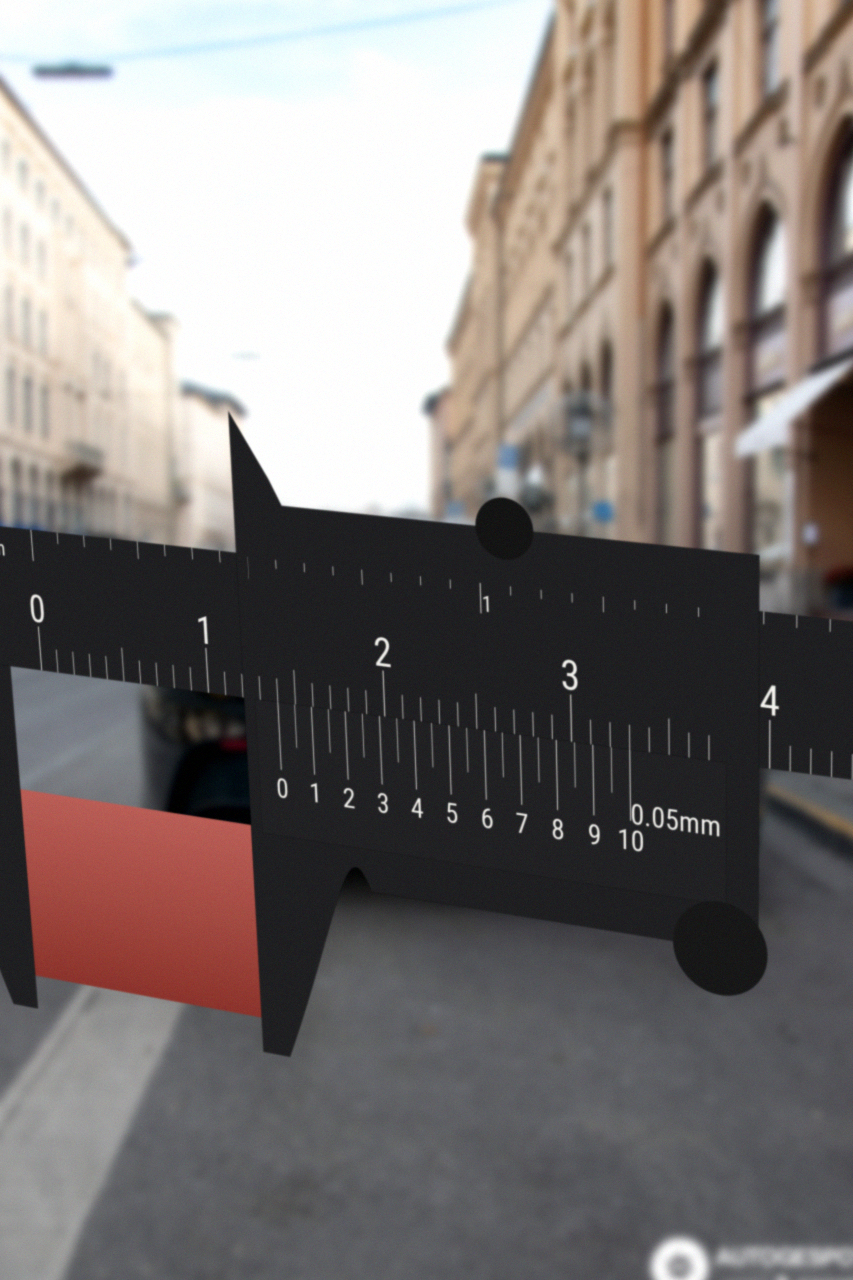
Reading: value=14.0 unit=mm
